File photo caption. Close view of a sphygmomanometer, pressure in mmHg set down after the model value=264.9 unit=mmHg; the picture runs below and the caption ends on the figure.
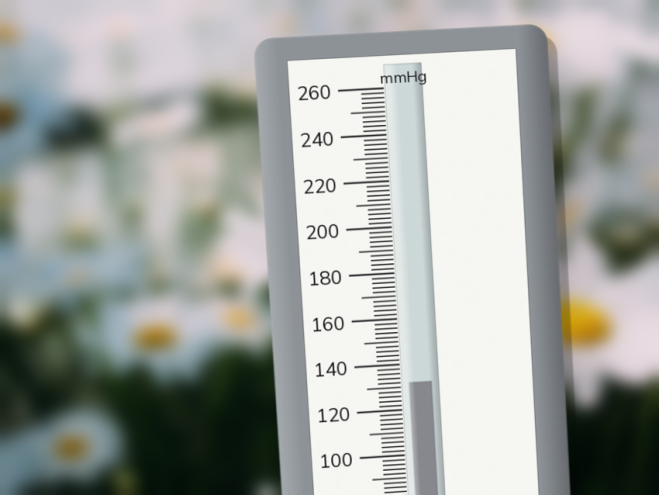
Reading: value=132 unit=mmHg
